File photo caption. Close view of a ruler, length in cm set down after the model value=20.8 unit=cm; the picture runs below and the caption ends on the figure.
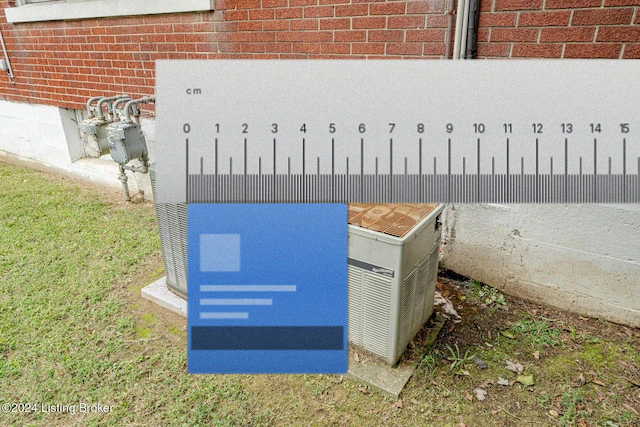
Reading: value=5.5 unit=cm
